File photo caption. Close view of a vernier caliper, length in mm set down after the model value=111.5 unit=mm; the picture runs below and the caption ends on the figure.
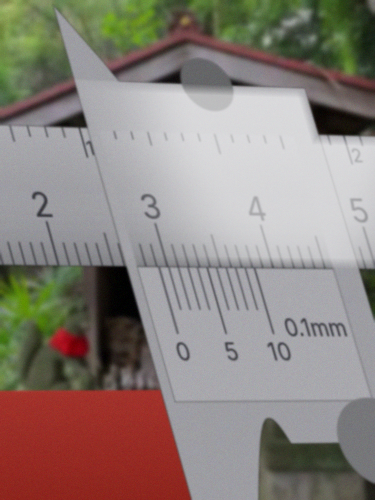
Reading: value=29.2 unit=mm
